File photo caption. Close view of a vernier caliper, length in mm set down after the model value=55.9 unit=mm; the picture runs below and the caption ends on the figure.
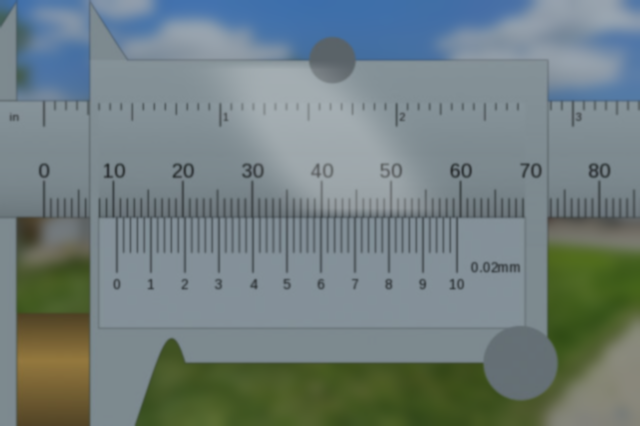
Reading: value=10.5 unit=mm
